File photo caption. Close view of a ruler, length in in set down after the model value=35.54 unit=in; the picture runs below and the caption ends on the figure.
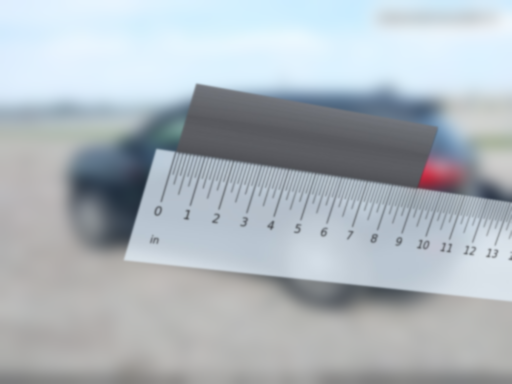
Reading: value=9 unit=in
